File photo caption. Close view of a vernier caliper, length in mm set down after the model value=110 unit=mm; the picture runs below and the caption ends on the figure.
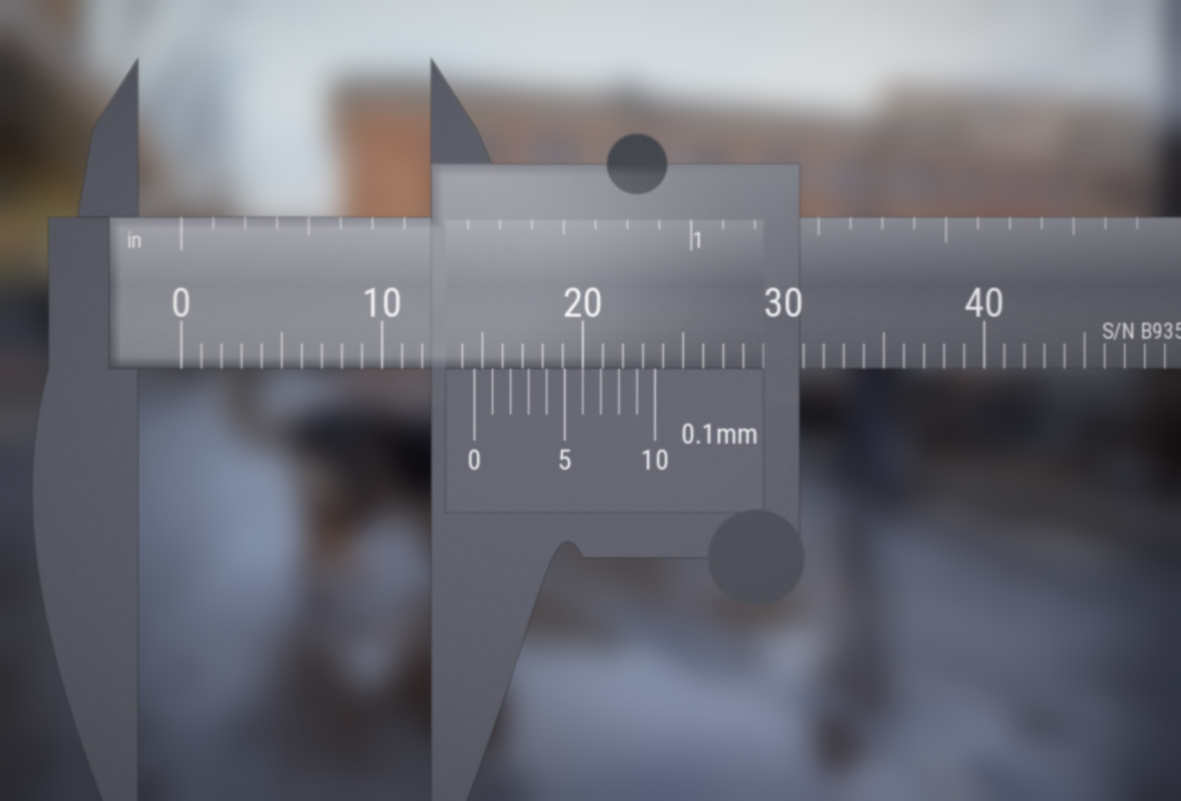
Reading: value=14.6 unit=mm
